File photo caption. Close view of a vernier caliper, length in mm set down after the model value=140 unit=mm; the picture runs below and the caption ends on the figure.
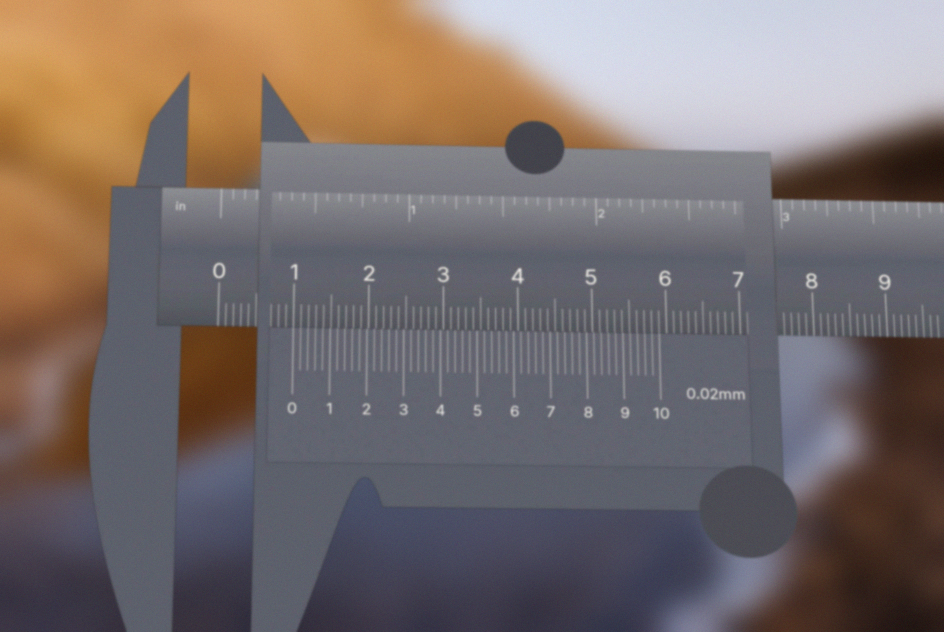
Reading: value=10.0 unit=mm
